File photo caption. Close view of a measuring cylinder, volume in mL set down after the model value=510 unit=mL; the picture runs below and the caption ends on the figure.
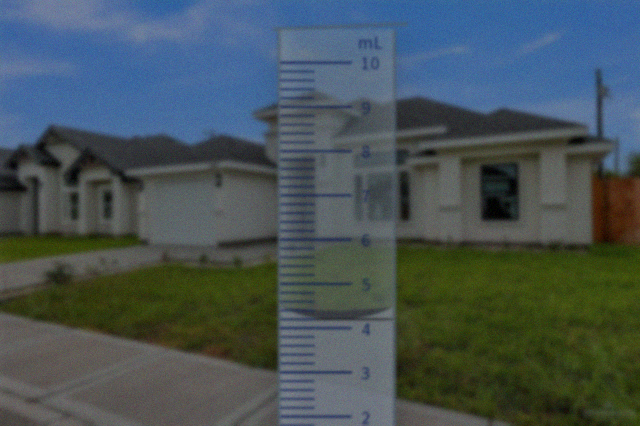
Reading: value=4.2 unit=mL
